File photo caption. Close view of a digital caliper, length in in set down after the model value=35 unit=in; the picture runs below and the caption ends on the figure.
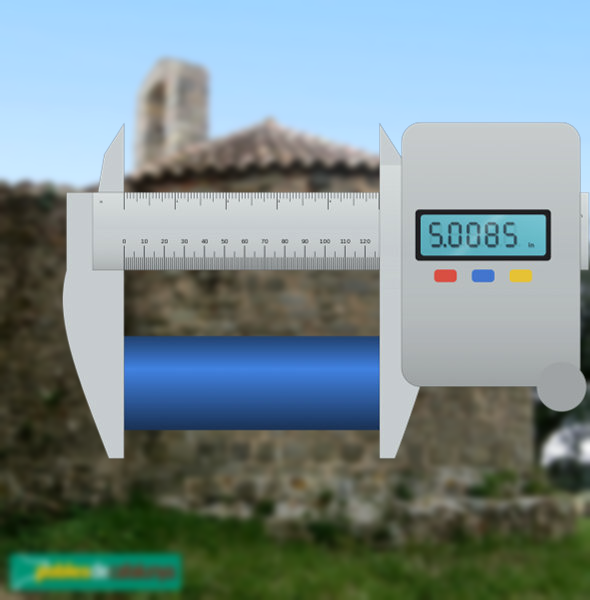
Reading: value=5.0085 unit=in
